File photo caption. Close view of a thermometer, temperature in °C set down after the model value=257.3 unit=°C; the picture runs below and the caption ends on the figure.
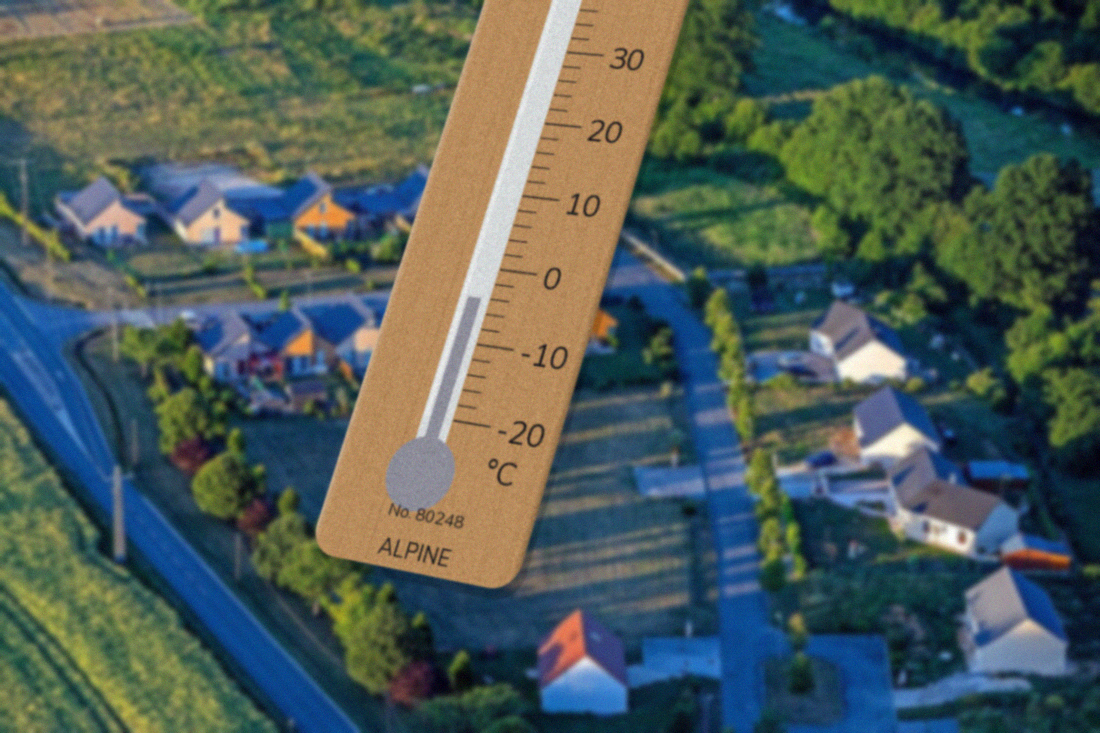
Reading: value=-4 unit=°C
